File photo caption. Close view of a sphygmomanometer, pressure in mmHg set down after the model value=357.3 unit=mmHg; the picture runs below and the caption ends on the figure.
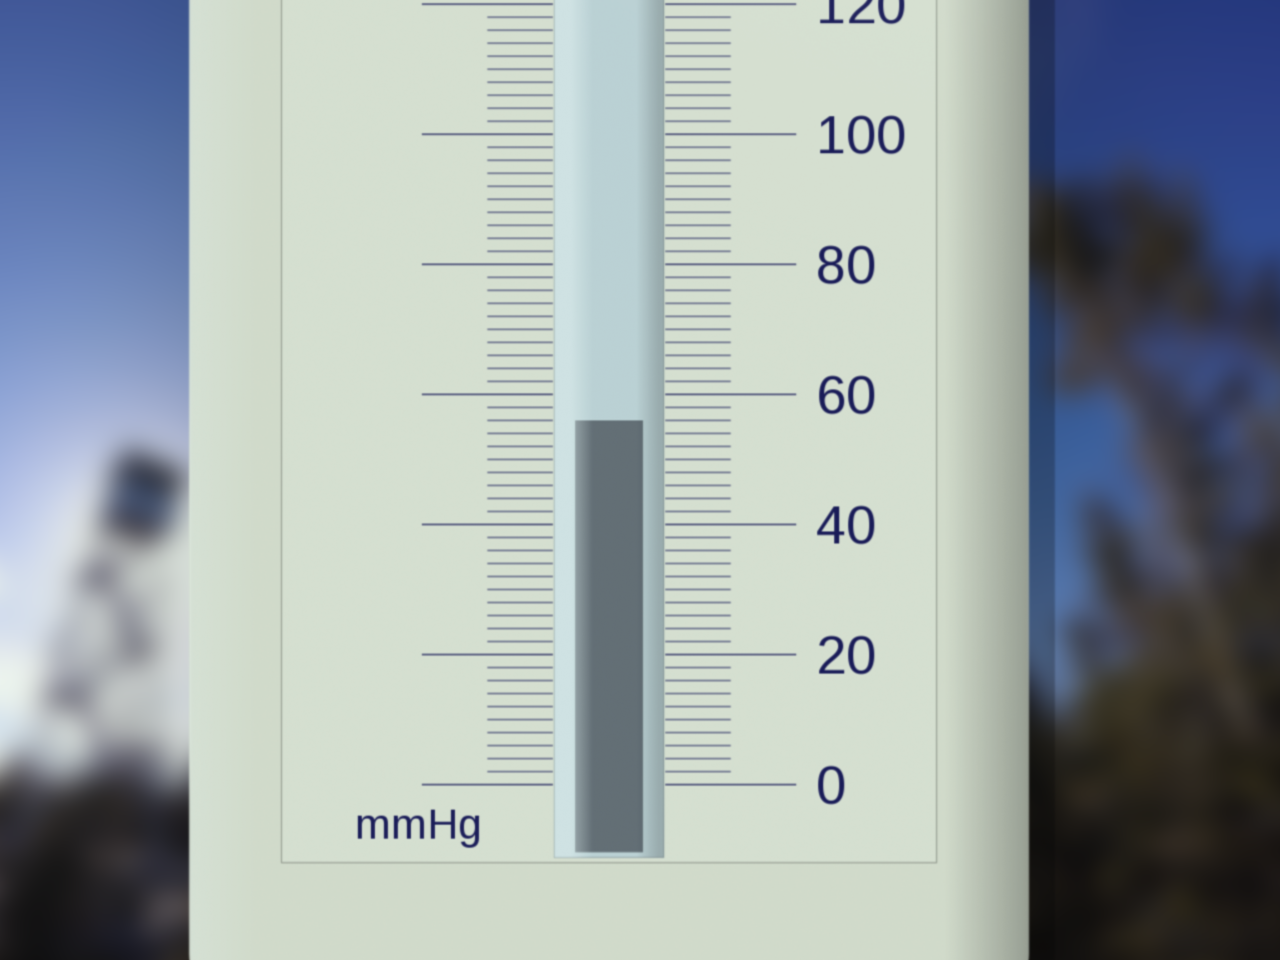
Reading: value=56 unit=mmHg
